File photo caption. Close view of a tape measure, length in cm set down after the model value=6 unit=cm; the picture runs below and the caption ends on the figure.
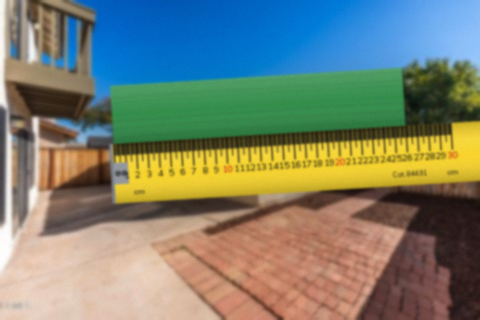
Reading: value=26 unit=cm
